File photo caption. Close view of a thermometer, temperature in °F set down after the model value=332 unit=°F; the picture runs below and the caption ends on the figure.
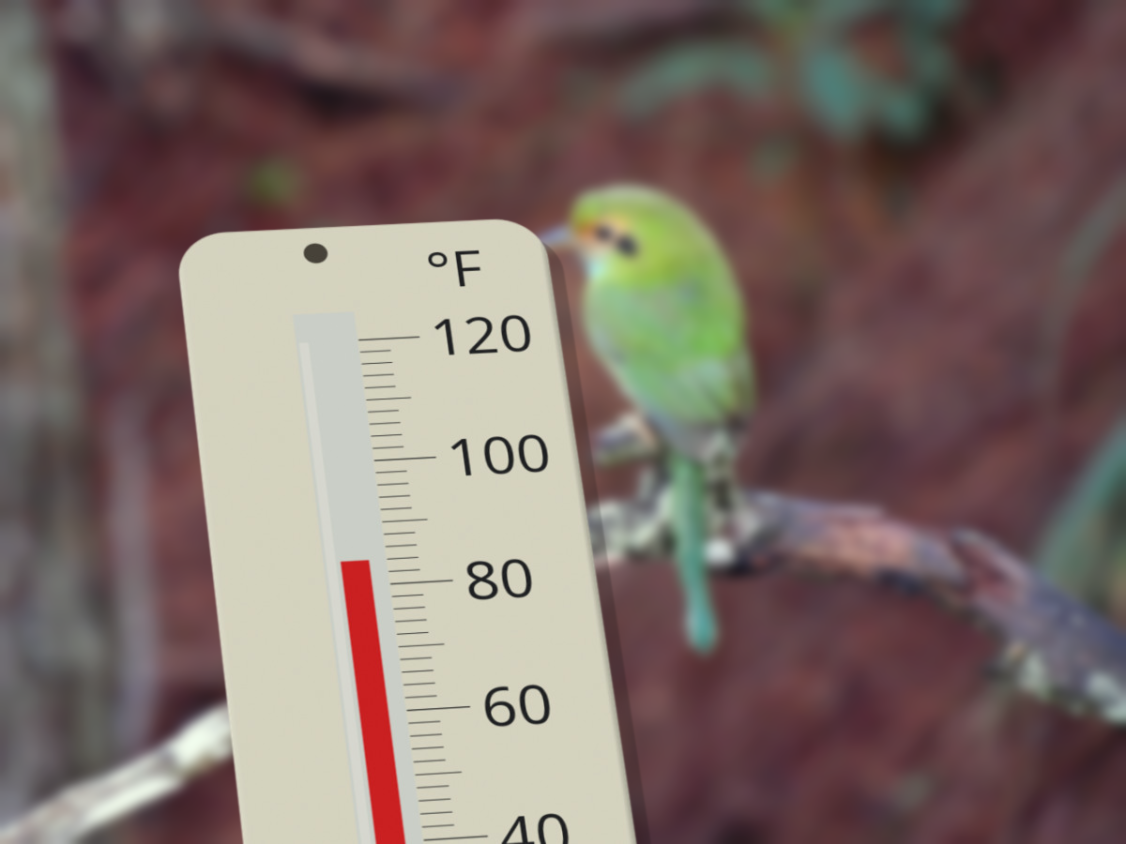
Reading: value=84 unit=°F
